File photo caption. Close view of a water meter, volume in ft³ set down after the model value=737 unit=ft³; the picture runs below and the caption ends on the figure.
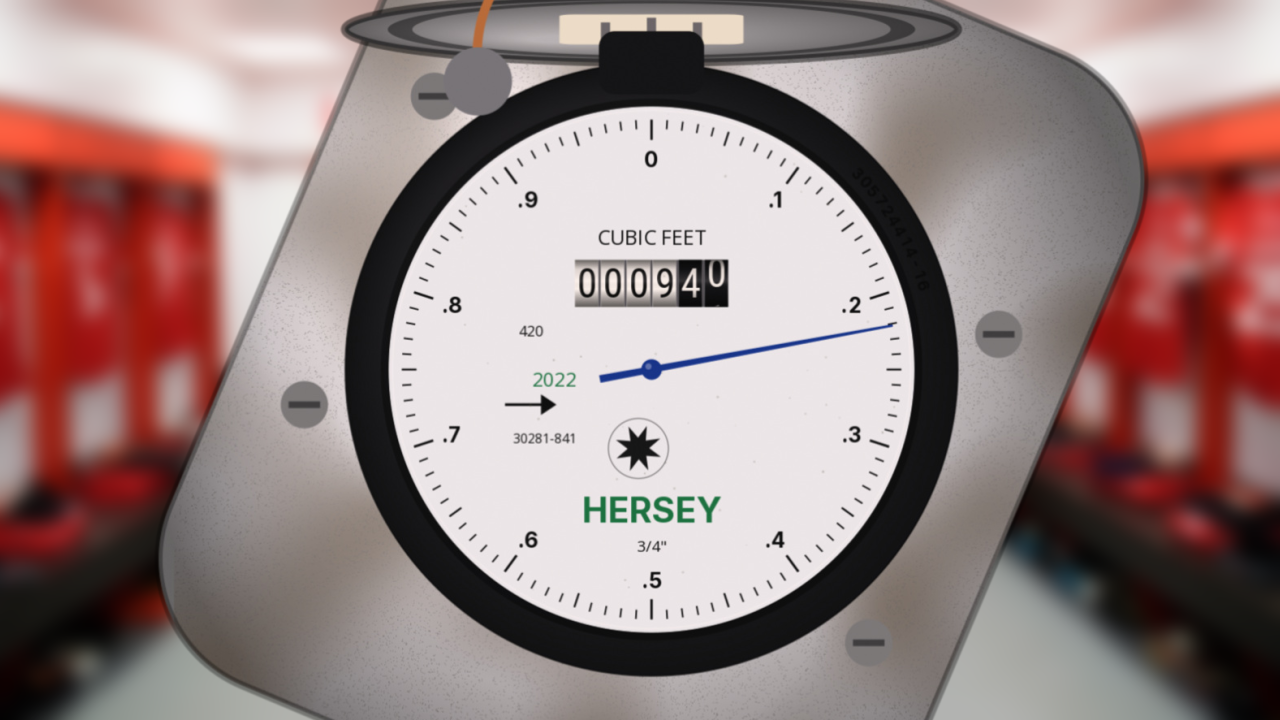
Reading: value=940.22 unit=ft³
